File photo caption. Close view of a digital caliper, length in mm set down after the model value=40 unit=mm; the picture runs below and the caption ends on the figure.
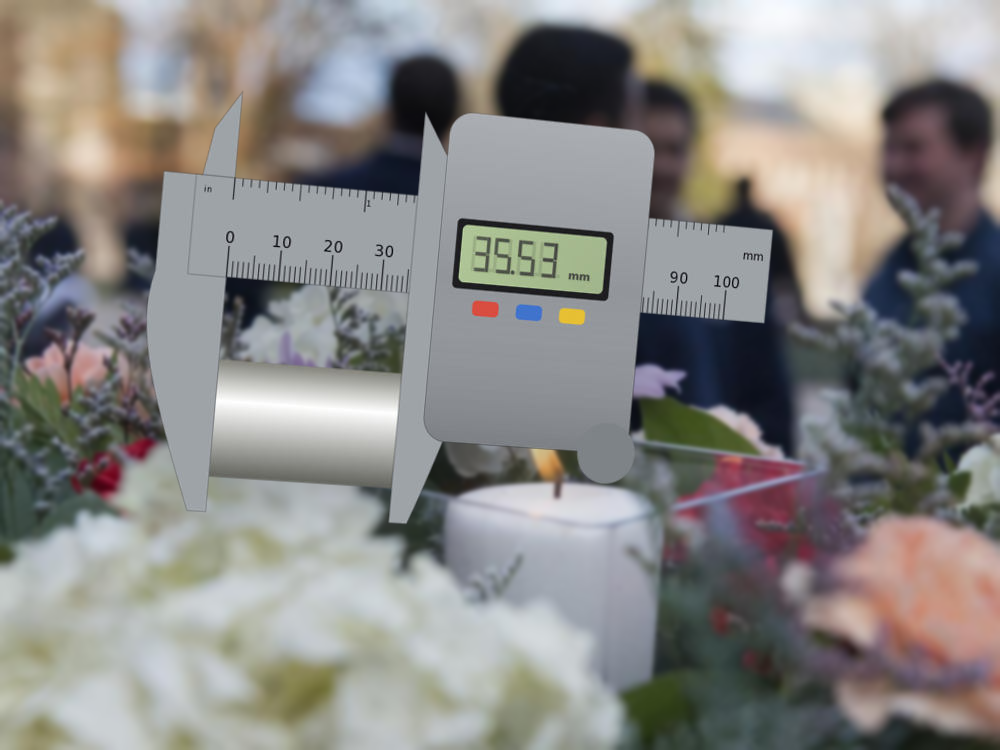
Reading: value=35.53 unit=mm
